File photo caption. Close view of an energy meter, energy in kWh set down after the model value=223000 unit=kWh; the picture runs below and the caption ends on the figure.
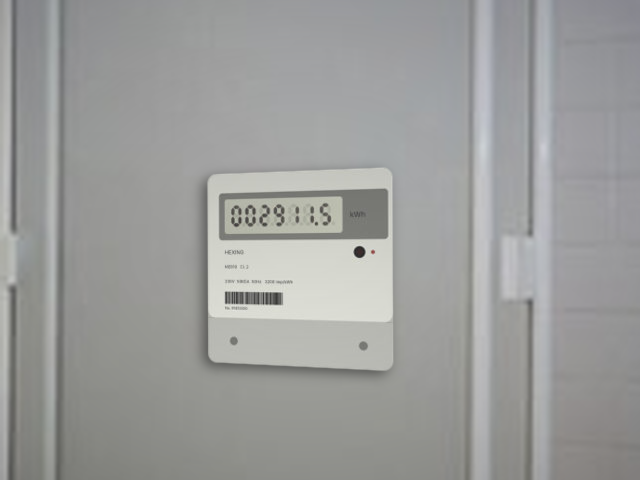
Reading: value=2911.5 unit=kWh
